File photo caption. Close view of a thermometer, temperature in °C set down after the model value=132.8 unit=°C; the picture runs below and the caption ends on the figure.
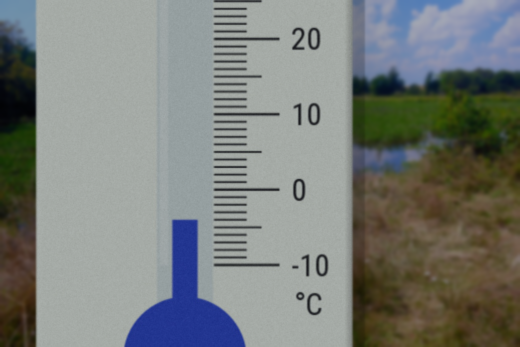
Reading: value=-4 unit=°C
